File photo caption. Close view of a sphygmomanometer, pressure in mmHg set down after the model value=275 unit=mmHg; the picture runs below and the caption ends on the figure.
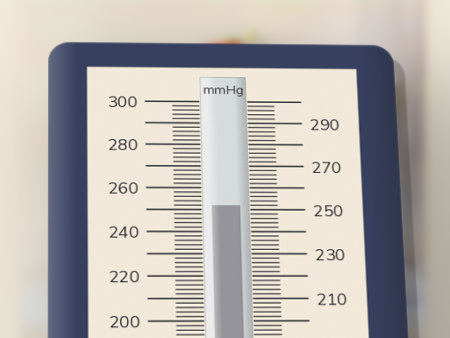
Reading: value=252 unit=mmHg
